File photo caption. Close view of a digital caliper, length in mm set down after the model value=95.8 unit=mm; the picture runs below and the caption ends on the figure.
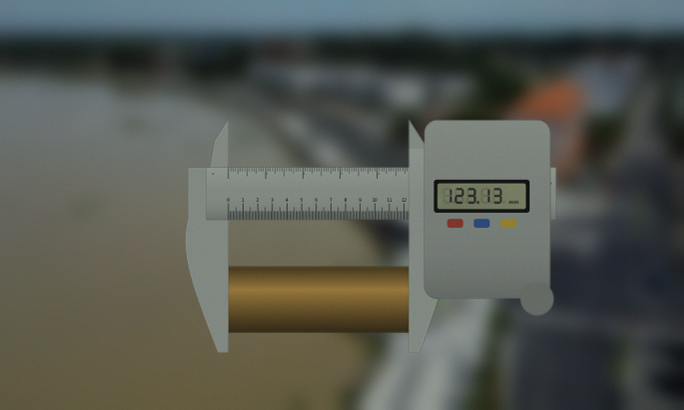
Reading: value=123.13 unit=mm
